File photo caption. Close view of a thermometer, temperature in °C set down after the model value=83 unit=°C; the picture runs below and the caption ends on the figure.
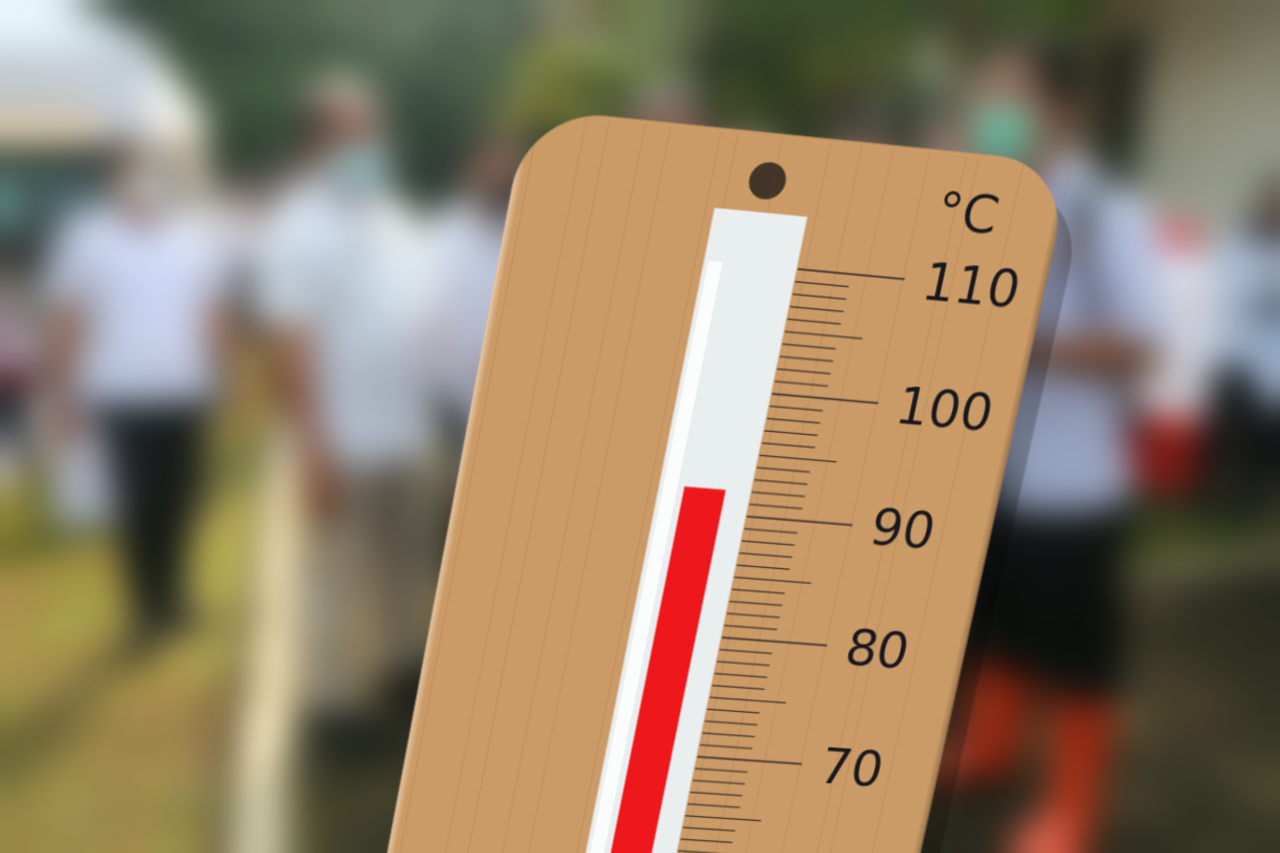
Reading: value=92 unit=°C
